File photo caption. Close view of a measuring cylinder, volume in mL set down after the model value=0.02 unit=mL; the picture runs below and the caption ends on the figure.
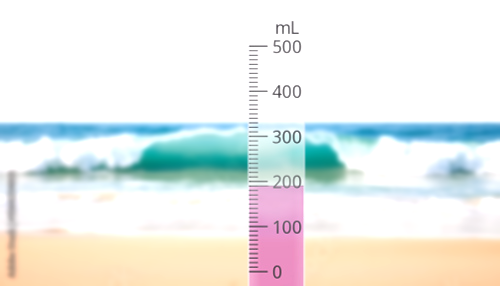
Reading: value=190 unit=mL
